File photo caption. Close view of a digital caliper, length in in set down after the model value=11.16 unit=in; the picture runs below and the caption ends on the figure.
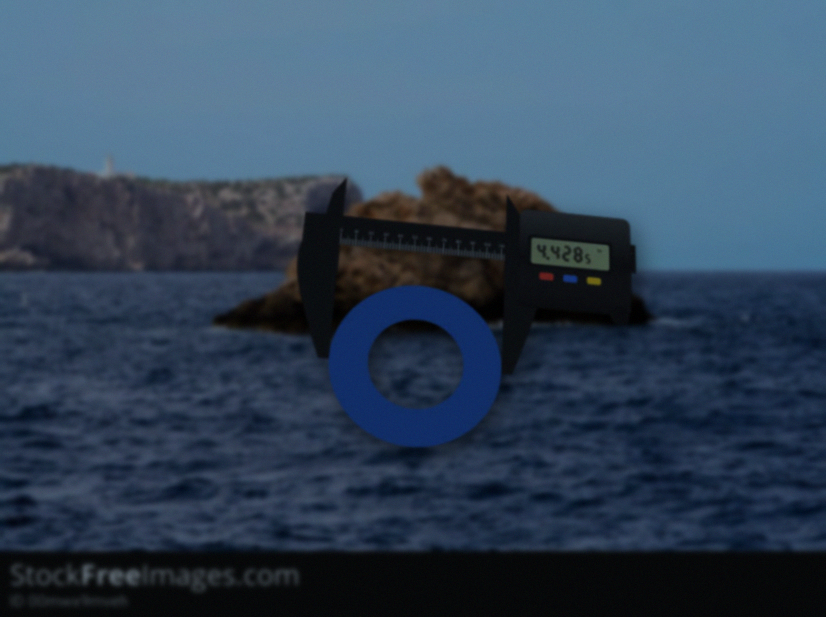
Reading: value=4.4285 unit=in
